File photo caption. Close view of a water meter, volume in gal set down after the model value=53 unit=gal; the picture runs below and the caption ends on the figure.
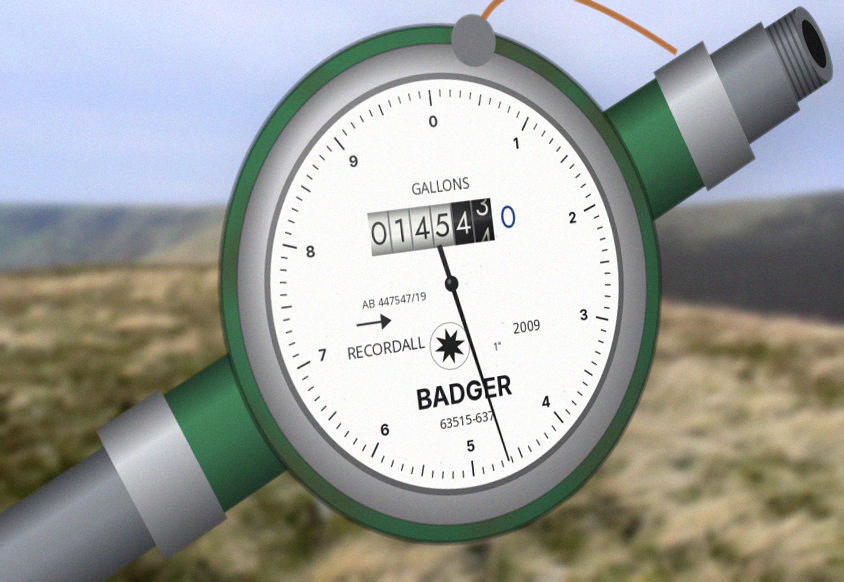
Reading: value=145434.6 unit=gal
